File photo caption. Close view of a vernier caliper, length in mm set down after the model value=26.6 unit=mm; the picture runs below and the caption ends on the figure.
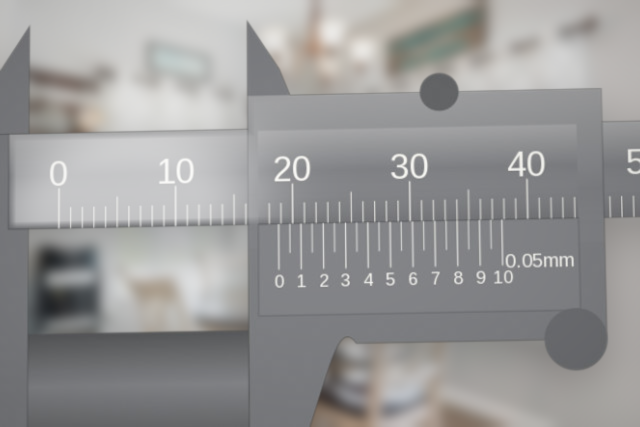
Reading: value=18.8 unit=mm
